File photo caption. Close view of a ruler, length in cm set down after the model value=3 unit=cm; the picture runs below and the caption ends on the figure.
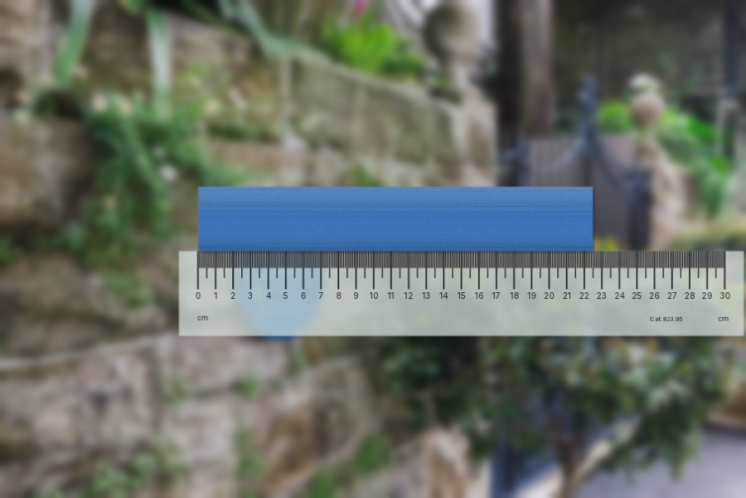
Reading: value=22.5 unit=cm
